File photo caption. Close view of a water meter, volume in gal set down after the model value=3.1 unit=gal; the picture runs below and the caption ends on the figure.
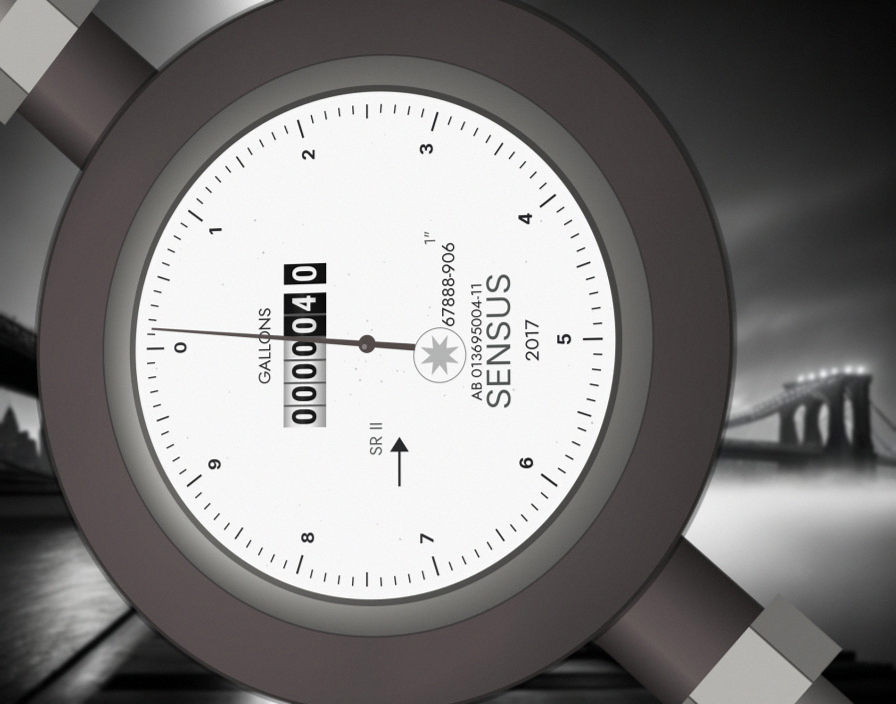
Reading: value=40.1 unit=gal
